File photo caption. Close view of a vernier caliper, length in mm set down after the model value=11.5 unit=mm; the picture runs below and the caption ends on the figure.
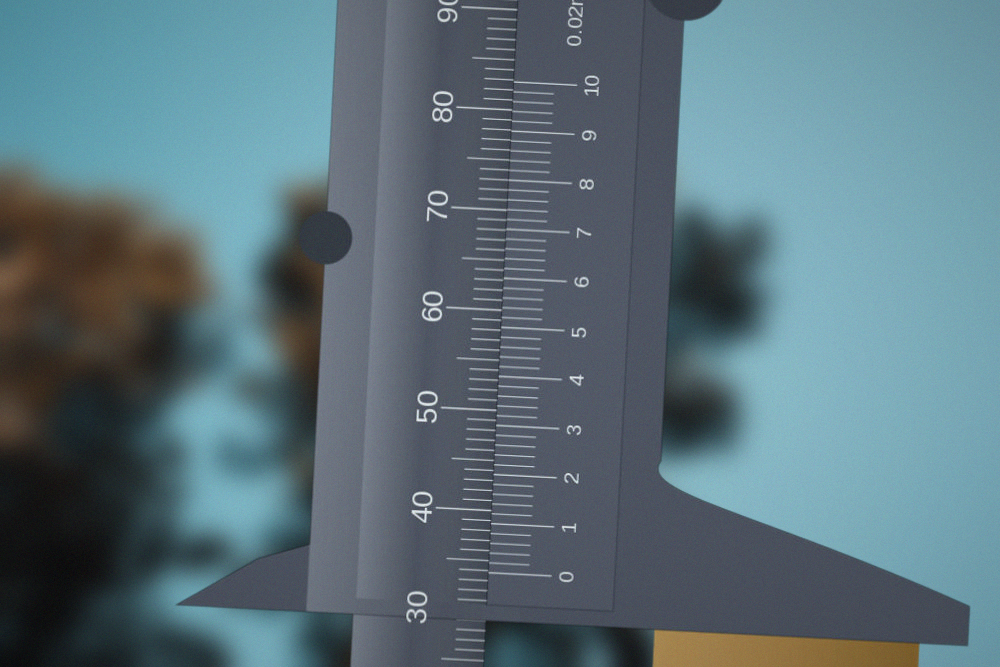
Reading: value=33.8 unit=mm
